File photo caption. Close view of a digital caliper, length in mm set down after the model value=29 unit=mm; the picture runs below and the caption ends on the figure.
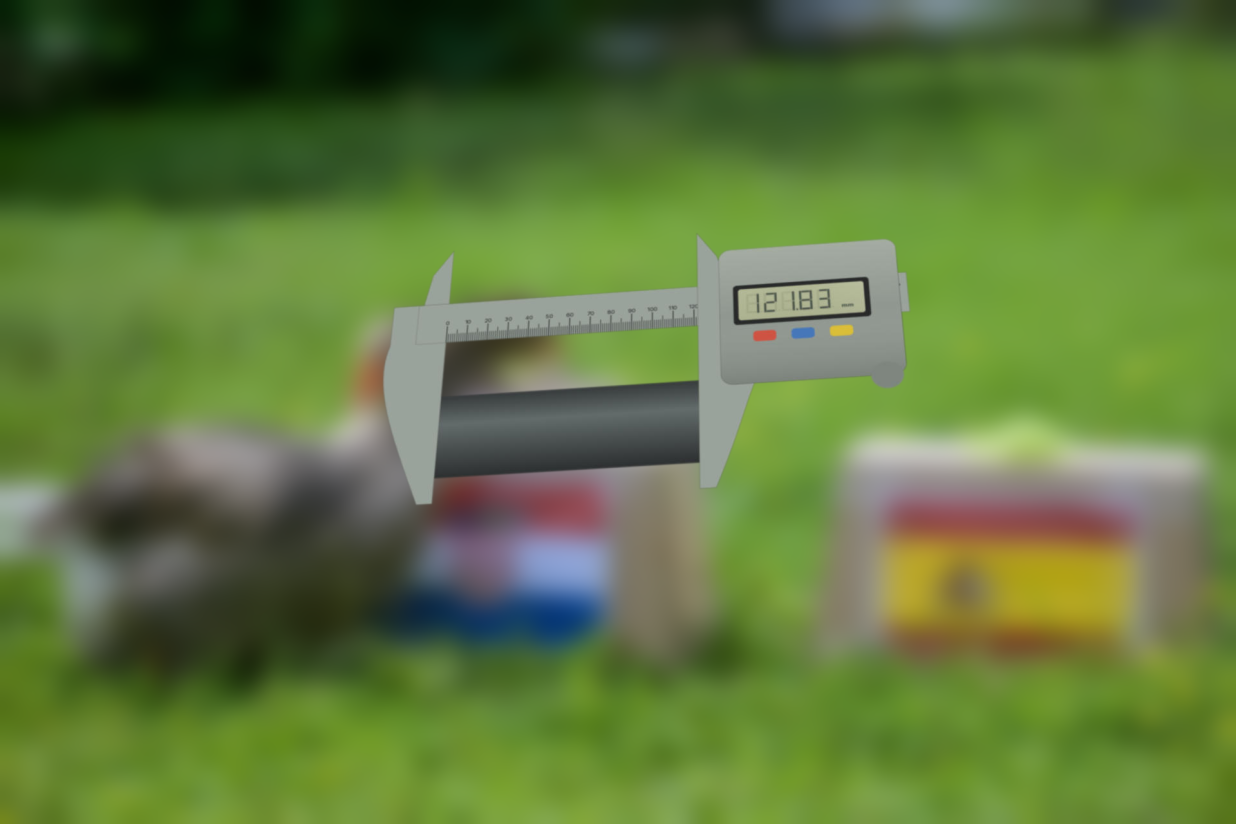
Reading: value=121.83 unit=mm
